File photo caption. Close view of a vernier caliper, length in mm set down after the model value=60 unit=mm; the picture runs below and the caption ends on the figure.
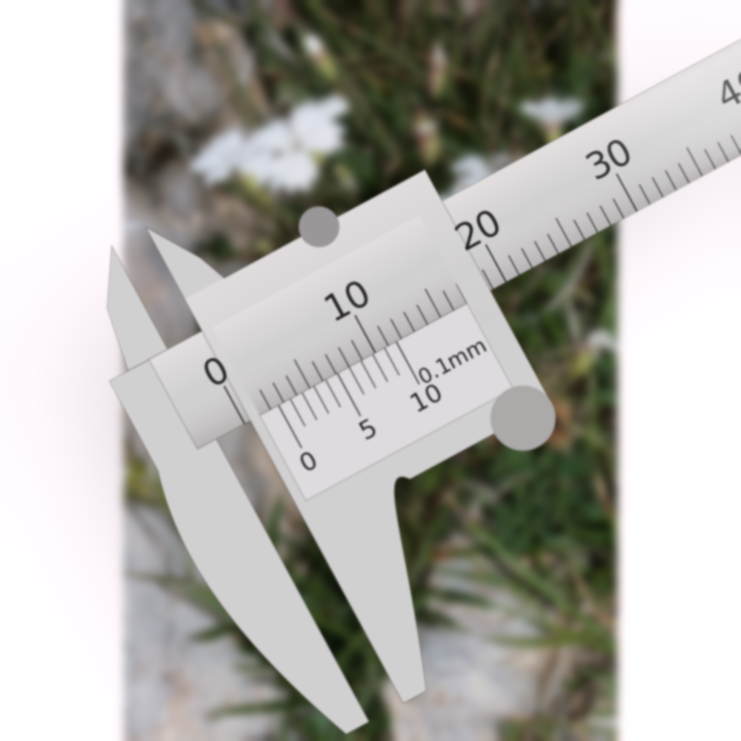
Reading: value=2.6 unit=mm
